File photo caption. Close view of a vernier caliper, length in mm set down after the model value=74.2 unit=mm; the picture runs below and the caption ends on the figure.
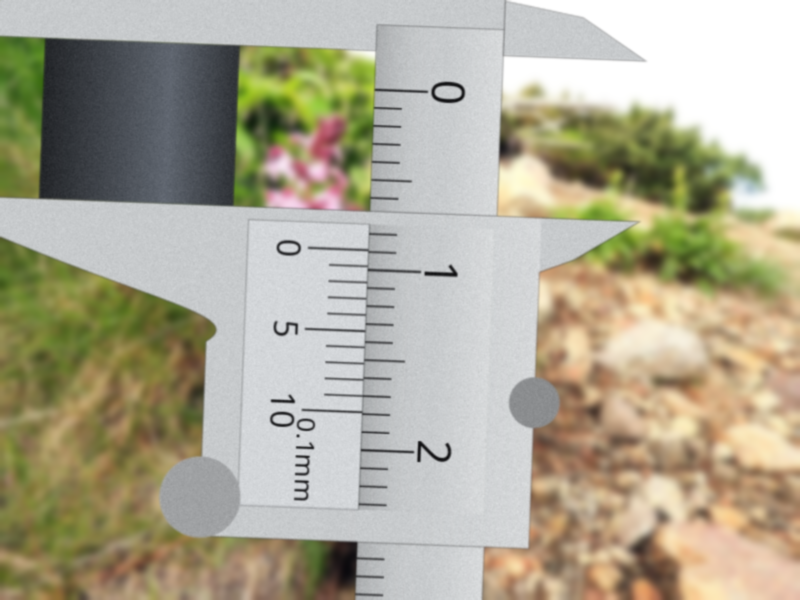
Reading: value=8.9 unit=mm
